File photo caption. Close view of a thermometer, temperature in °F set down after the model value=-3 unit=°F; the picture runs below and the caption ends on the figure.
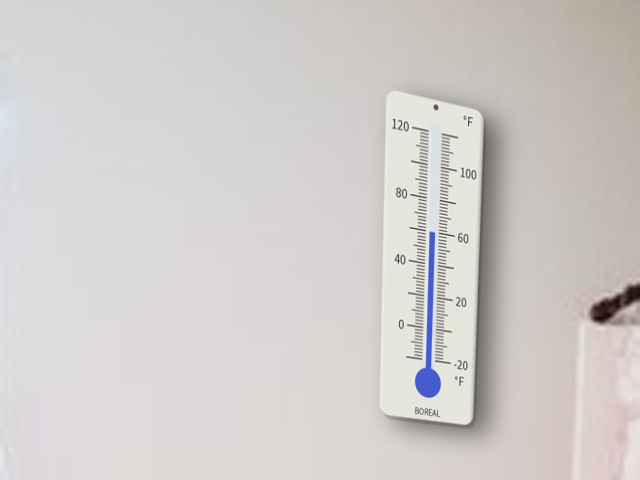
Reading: value=60 unit=°F
